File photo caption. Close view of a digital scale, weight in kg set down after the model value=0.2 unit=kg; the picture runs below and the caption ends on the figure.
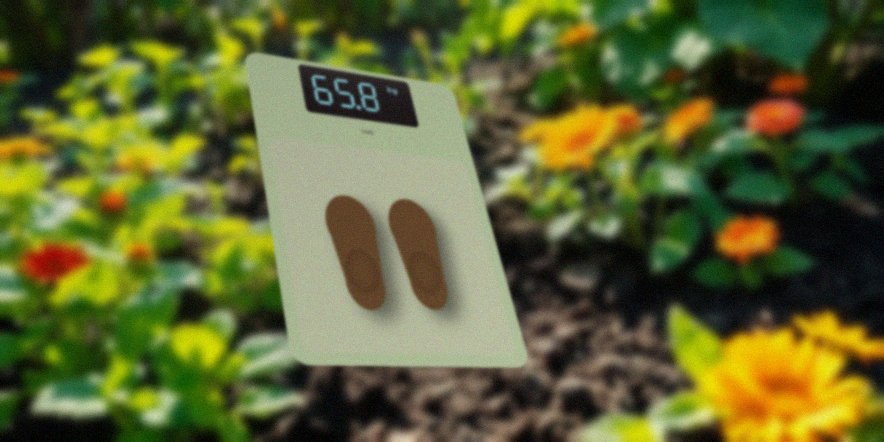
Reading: value=65.8 unit=kg
